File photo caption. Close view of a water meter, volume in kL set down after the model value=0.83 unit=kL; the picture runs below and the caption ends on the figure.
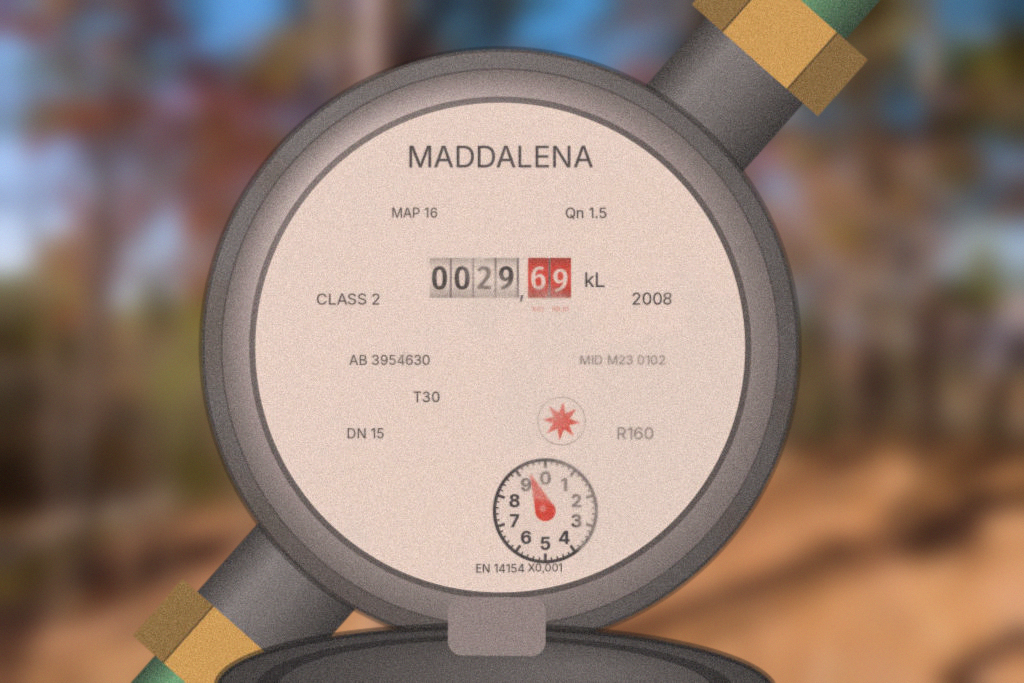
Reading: value=29.689 unit=kL
